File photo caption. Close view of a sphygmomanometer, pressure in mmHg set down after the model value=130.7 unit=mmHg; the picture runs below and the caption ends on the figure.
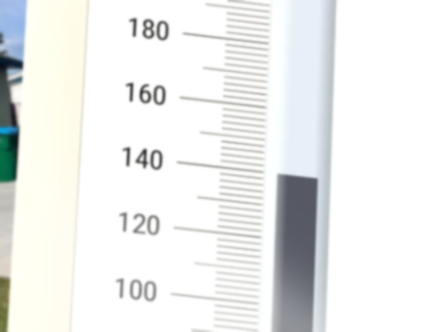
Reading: value=140 unit=mmHg
